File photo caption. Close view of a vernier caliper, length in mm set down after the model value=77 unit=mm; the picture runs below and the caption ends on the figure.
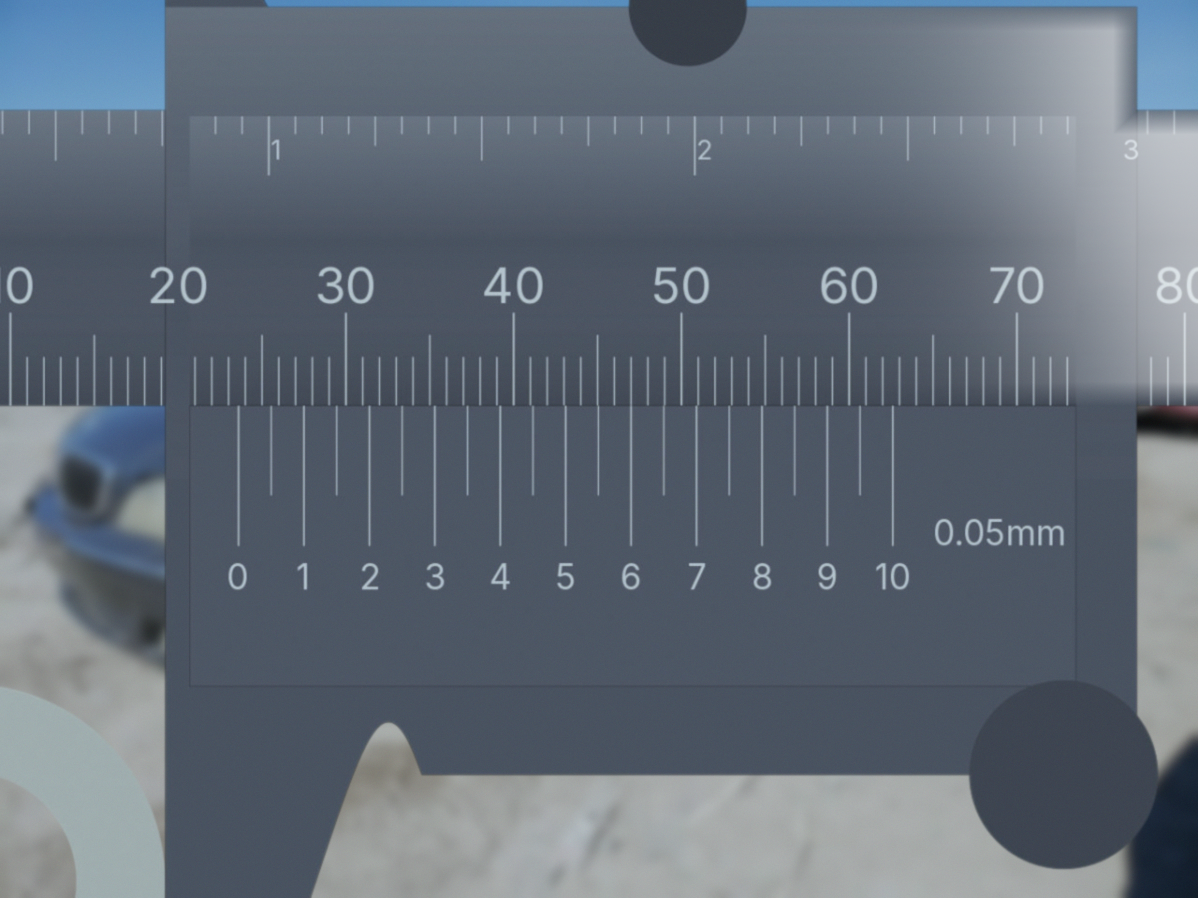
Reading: value=23.6 unit=mm
